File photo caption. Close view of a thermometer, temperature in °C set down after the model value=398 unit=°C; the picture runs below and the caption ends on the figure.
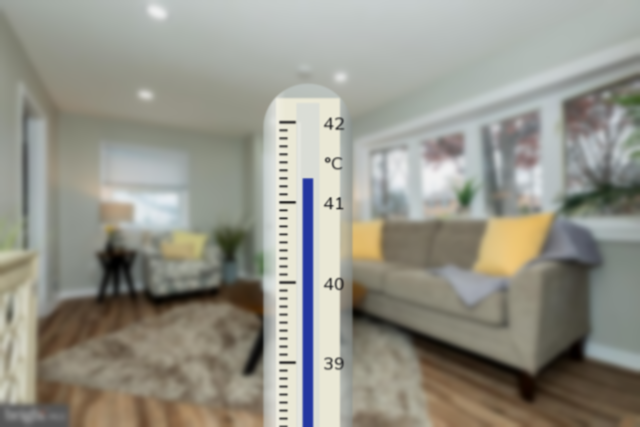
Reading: value=41.3 unit=°C
